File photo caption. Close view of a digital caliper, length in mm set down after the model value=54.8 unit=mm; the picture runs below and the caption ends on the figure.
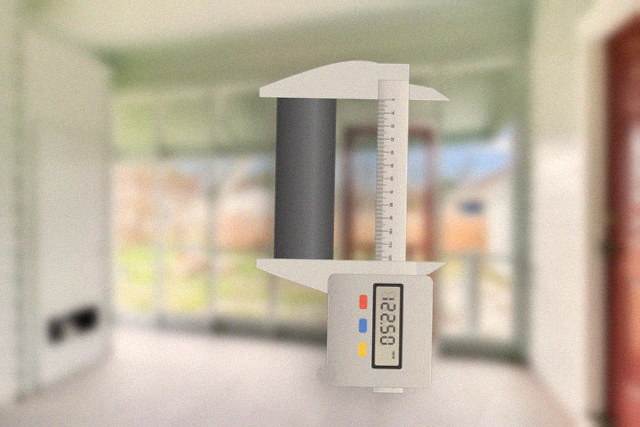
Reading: value=122.50 unit=mm
